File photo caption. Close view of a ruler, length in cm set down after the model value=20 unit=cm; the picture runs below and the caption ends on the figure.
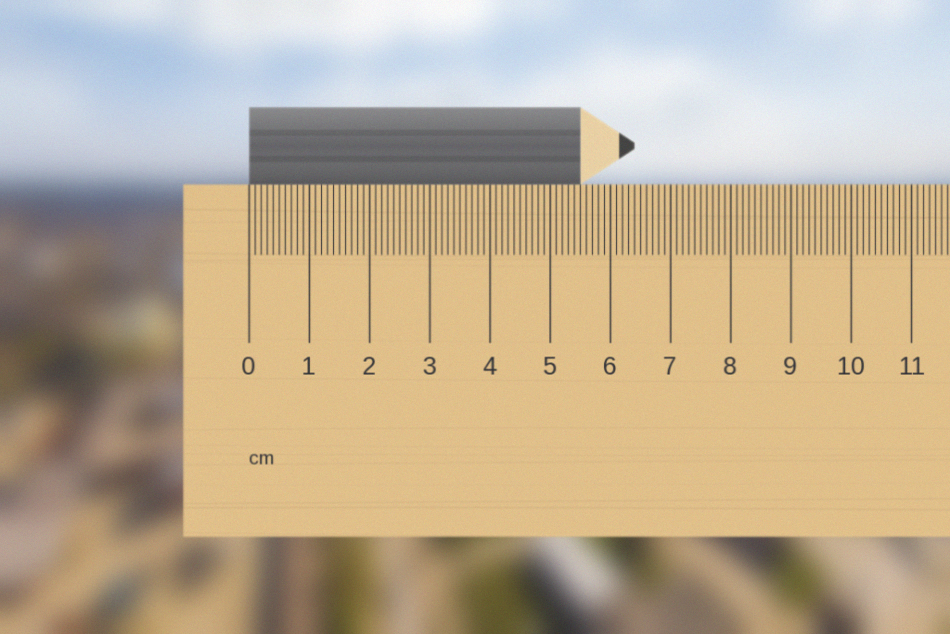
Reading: value=6.4 unit=cm
